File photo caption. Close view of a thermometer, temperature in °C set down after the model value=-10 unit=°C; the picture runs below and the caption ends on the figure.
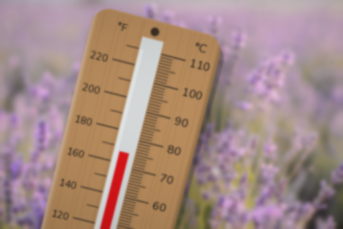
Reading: value=75 unit=°C
